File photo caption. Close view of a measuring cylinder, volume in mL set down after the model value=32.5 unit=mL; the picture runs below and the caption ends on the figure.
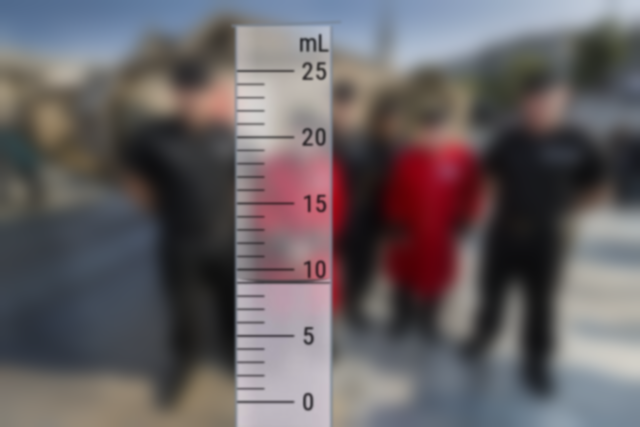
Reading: value=9 unit=mL
